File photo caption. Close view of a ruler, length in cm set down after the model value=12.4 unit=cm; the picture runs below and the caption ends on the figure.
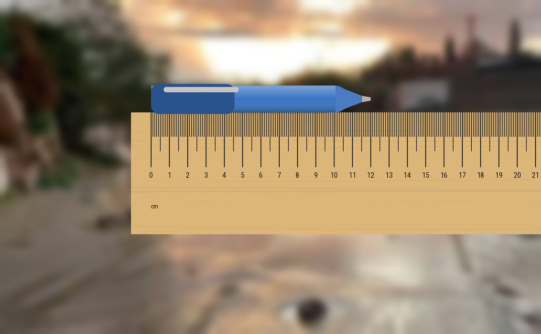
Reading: value=12 unit=cm
